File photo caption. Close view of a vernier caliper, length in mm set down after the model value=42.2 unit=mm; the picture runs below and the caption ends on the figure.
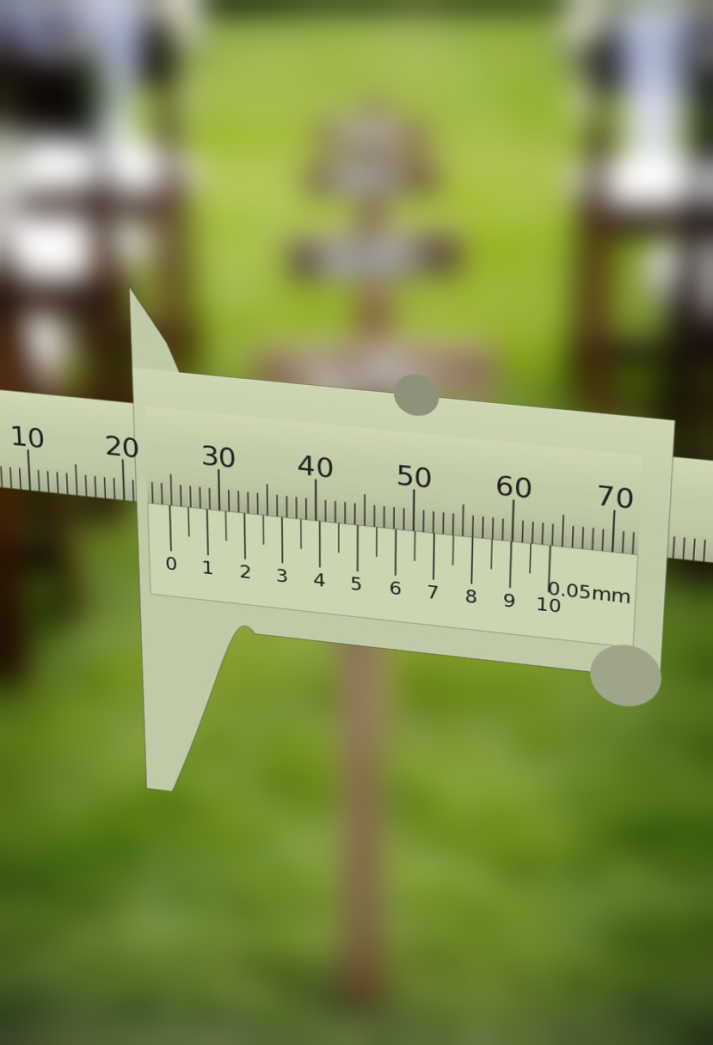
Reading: value=24.8 unit=mm
